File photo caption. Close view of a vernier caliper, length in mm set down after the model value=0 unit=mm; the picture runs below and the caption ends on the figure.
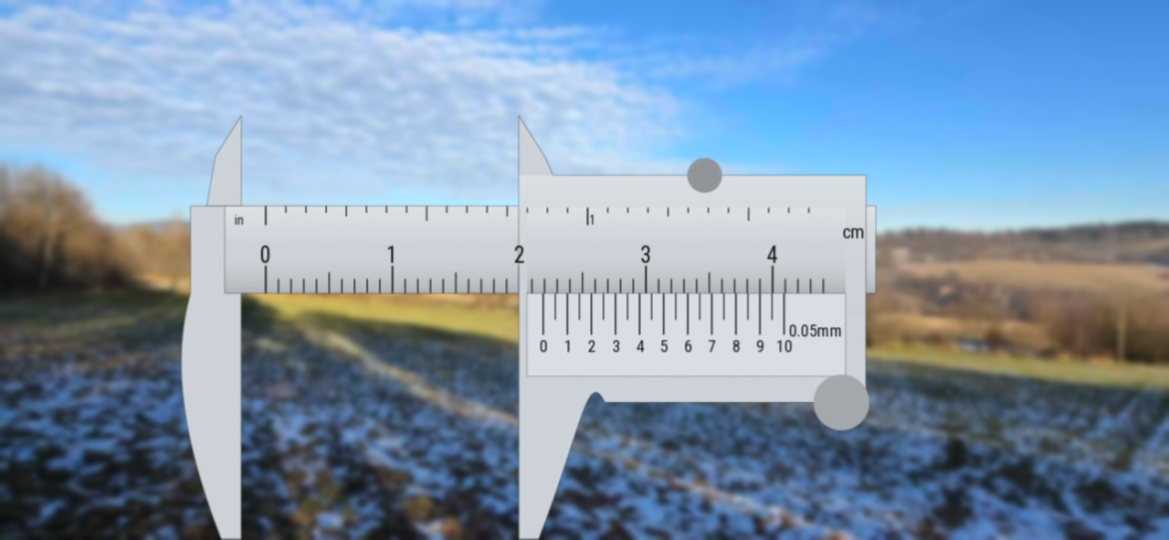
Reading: value=21.9 unit=mm
